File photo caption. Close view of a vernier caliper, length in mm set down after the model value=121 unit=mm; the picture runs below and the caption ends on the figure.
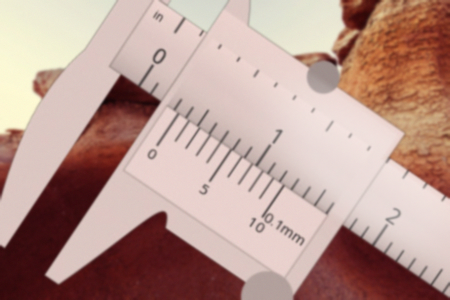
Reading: value=3.4 unit=mm
